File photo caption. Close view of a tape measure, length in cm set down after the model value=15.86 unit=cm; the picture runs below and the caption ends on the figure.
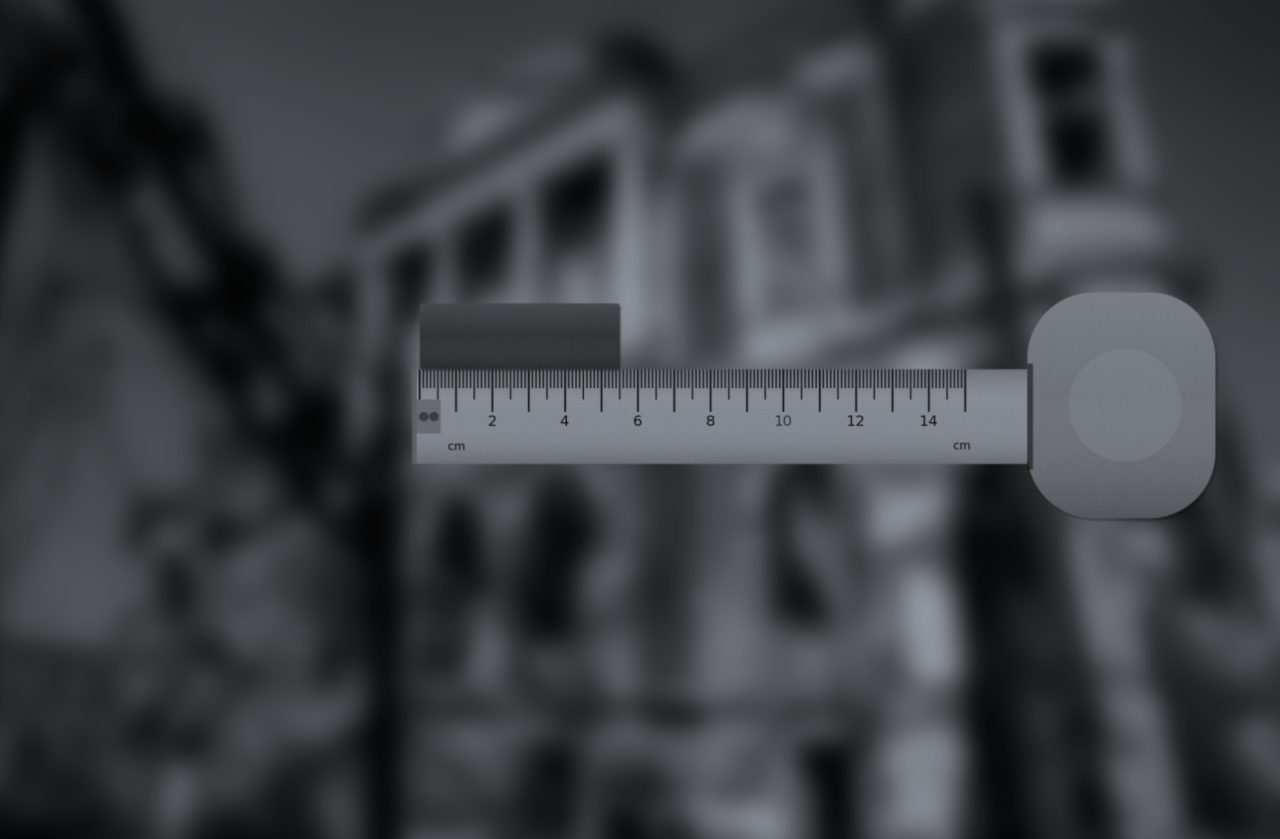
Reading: value=5.5 unit=cm
